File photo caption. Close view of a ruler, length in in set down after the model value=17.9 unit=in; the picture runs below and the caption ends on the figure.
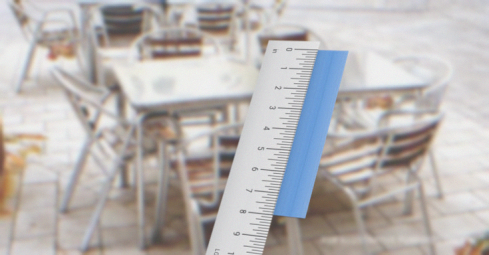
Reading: value=8 unit=in
